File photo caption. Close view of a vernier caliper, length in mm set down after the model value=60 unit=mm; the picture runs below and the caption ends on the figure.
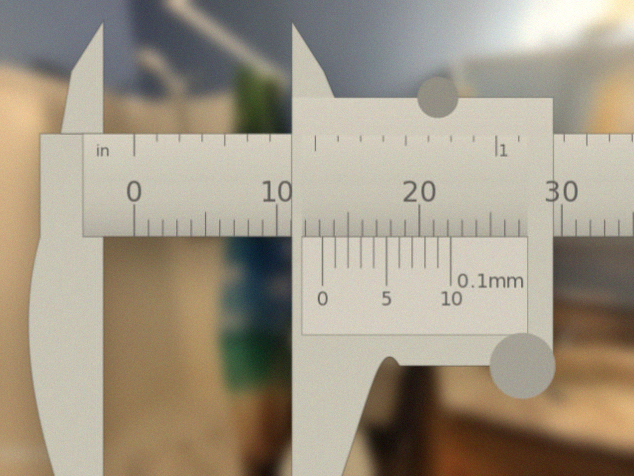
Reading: value=13.2 unit=mm
